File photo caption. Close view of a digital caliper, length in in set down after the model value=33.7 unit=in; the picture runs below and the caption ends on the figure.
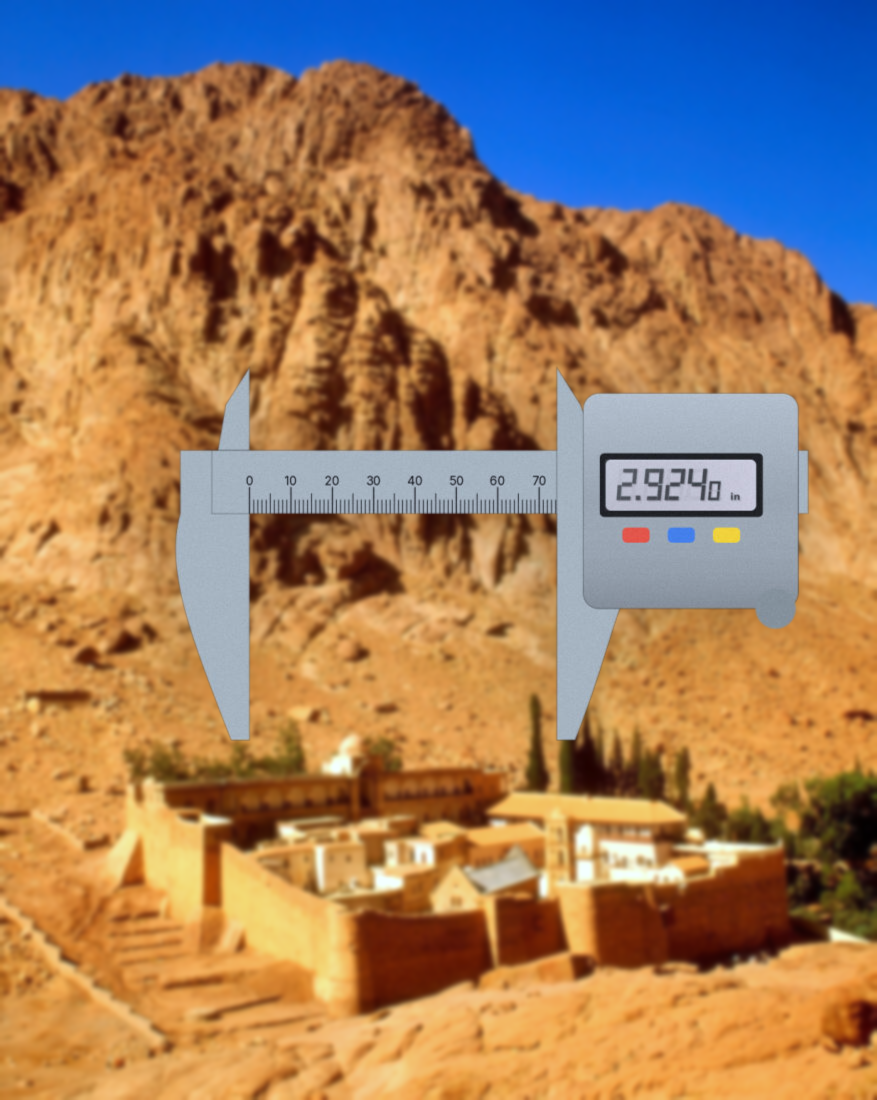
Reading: value=2.9240 unit=in
